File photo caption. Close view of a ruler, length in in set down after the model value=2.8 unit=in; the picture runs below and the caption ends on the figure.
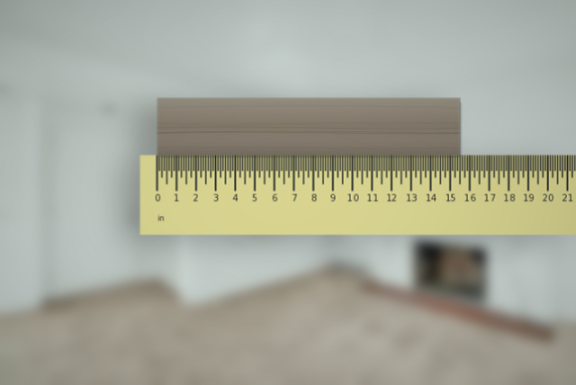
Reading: value=15.5 unit=in
